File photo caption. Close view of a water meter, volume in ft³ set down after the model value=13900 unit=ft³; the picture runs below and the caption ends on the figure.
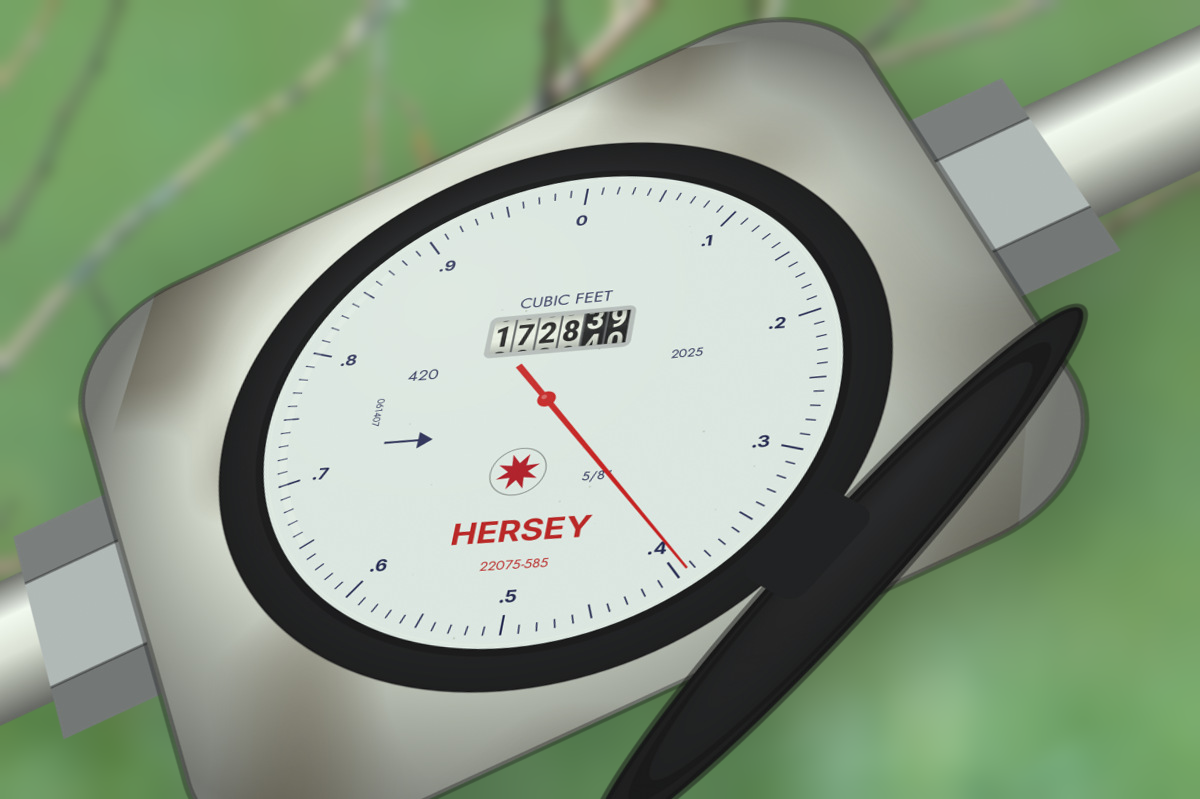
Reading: value=172839.39 unit=ft³
